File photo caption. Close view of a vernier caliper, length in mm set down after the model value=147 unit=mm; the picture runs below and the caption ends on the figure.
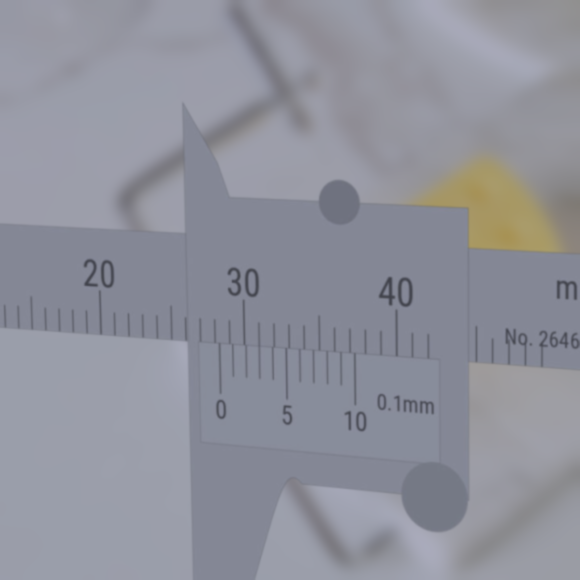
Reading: value=28.3 unit=mm
